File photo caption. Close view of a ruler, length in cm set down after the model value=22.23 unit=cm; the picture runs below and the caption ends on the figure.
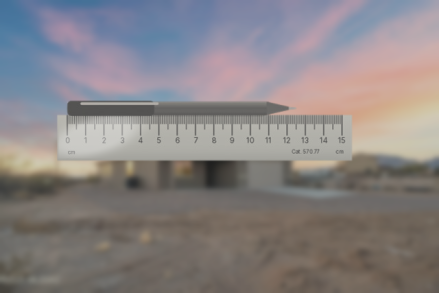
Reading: value=12.5 unit=cm
